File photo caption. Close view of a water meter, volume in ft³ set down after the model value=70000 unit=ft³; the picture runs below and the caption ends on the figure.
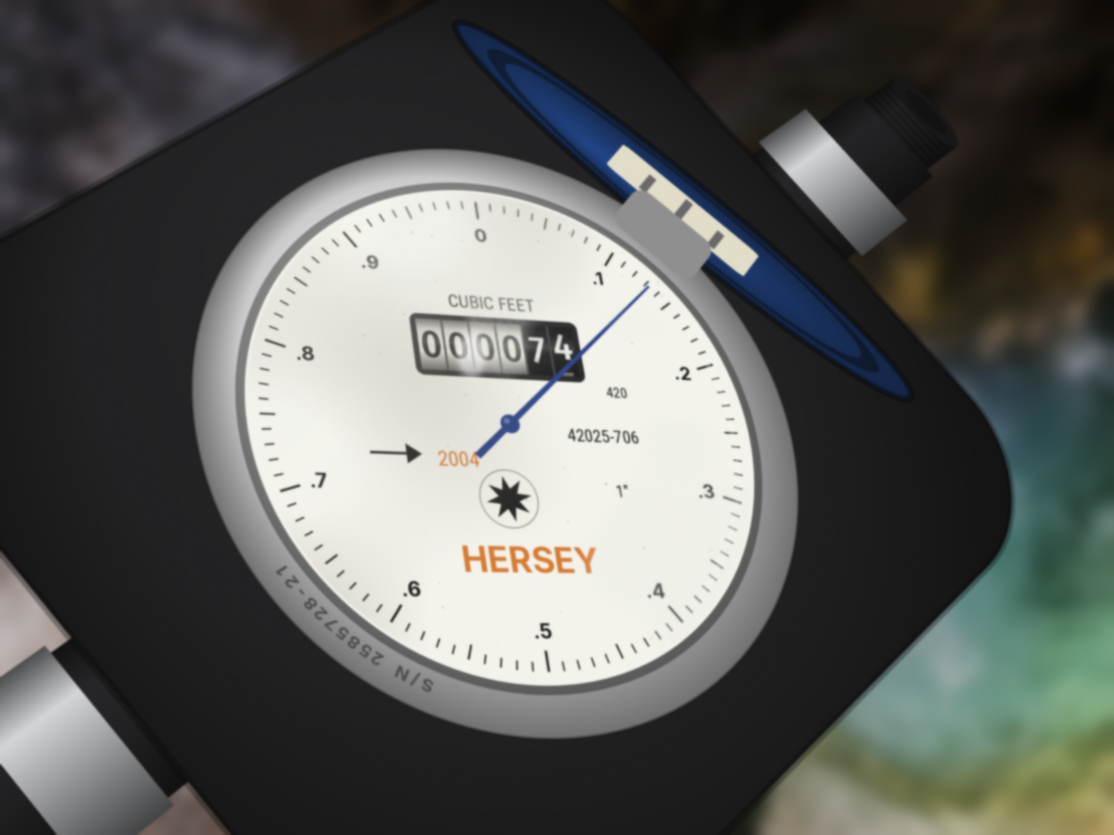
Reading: value=74.13 unit=ft³
